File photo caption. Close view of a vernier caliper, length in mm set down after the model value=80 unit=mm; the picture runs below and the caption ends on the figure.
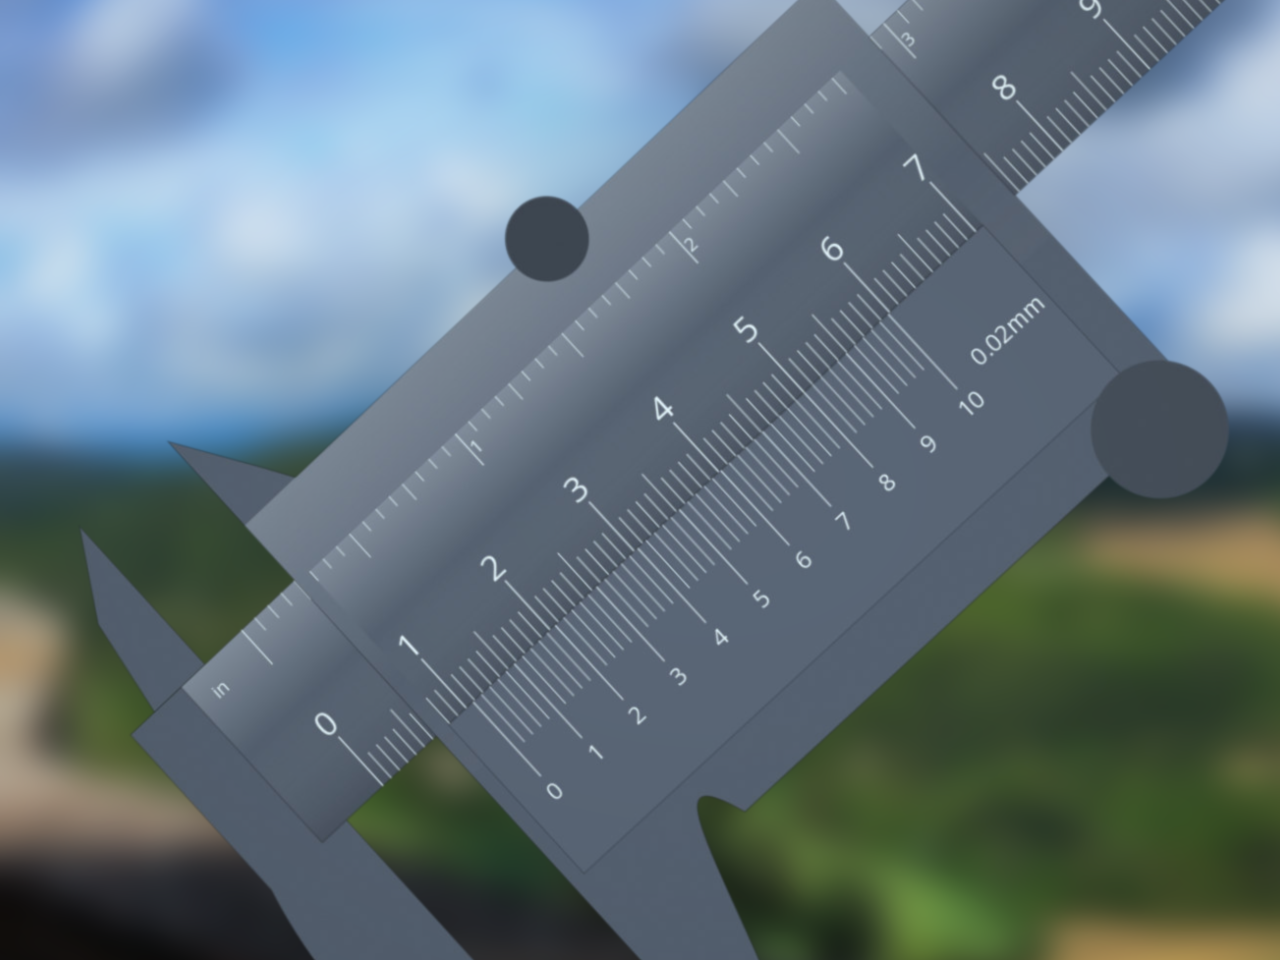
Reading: value=10.8 unit=mm
